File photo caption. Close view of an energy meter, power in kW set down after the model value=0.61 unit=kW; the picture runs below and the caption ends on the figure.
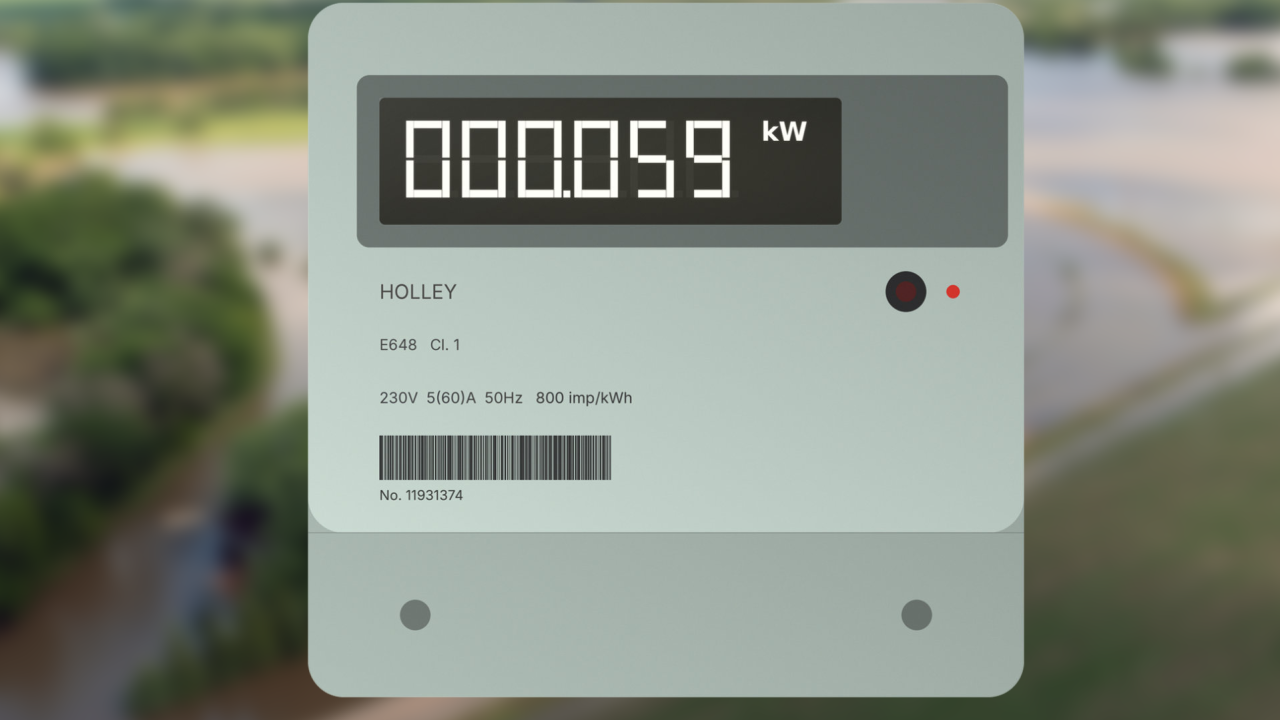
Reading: value=0.059 unit=kW
